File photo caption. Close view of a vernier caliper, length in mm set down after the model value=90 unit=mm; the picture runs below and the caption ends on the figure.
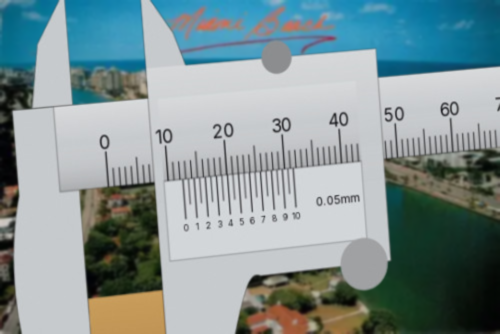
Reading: value=12.5 unit=mm
